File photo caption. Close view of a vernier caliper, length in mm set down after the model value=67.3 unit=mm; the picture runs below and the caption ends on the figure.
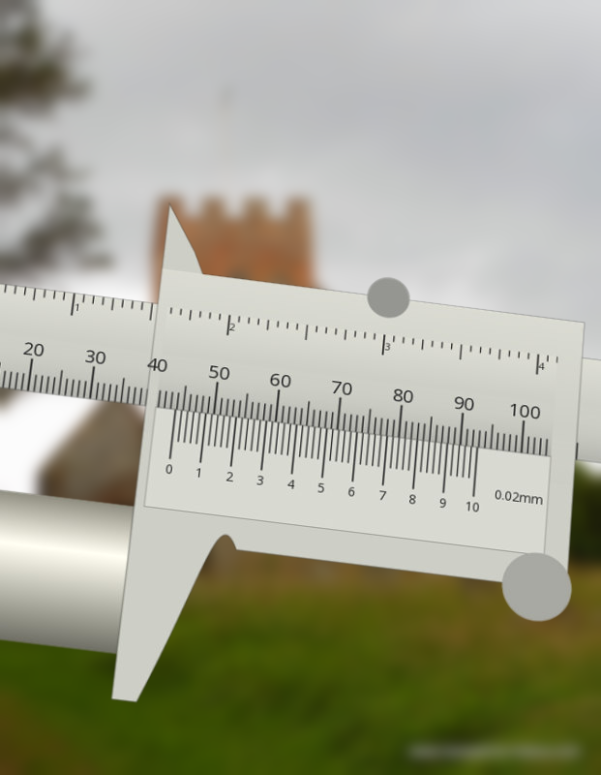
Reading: value=43.8 unit=mm
